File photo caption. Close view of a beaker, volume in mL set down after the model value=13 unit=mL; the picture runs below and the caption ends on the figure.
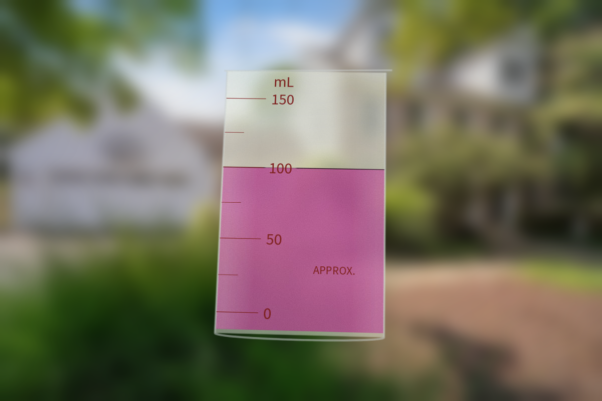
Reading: value=100 unit=mL
